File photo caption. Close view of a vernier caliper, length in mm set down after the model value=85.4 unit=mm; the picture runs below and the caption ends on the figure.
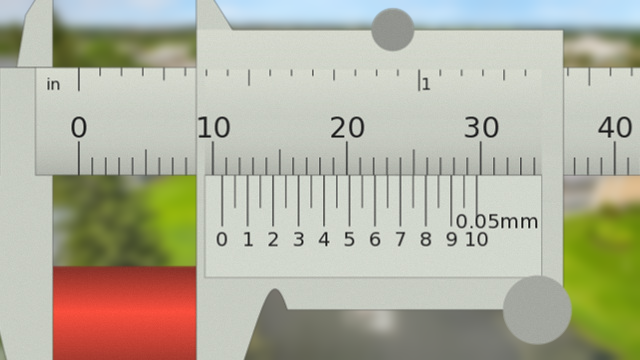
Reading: value=10.7 unit=mm
